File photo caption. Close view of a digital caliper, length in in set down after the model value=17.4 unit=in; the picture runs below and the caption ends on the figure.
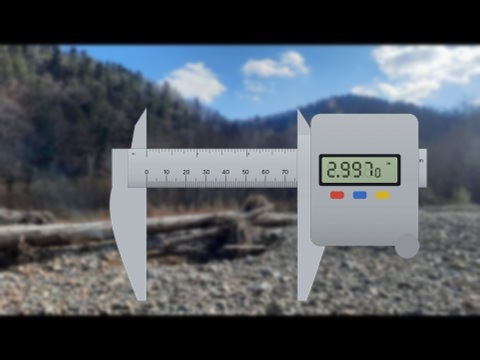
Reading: value=2.9970 unit=in
